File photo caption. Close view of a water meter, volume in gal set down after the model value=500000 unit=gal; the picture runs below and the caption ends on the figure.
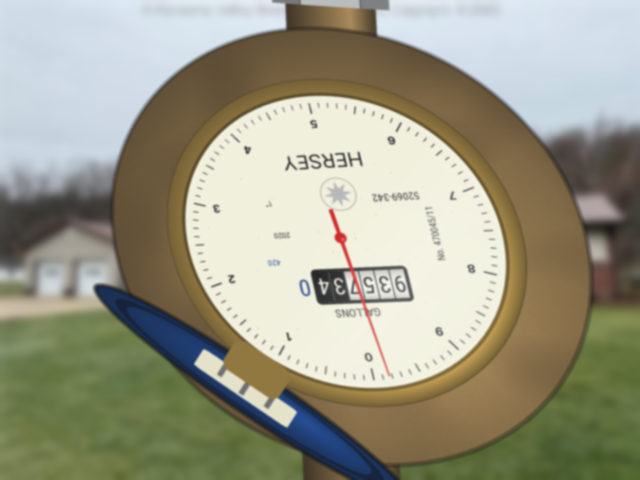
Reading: value=9357339.8 unit=gal
